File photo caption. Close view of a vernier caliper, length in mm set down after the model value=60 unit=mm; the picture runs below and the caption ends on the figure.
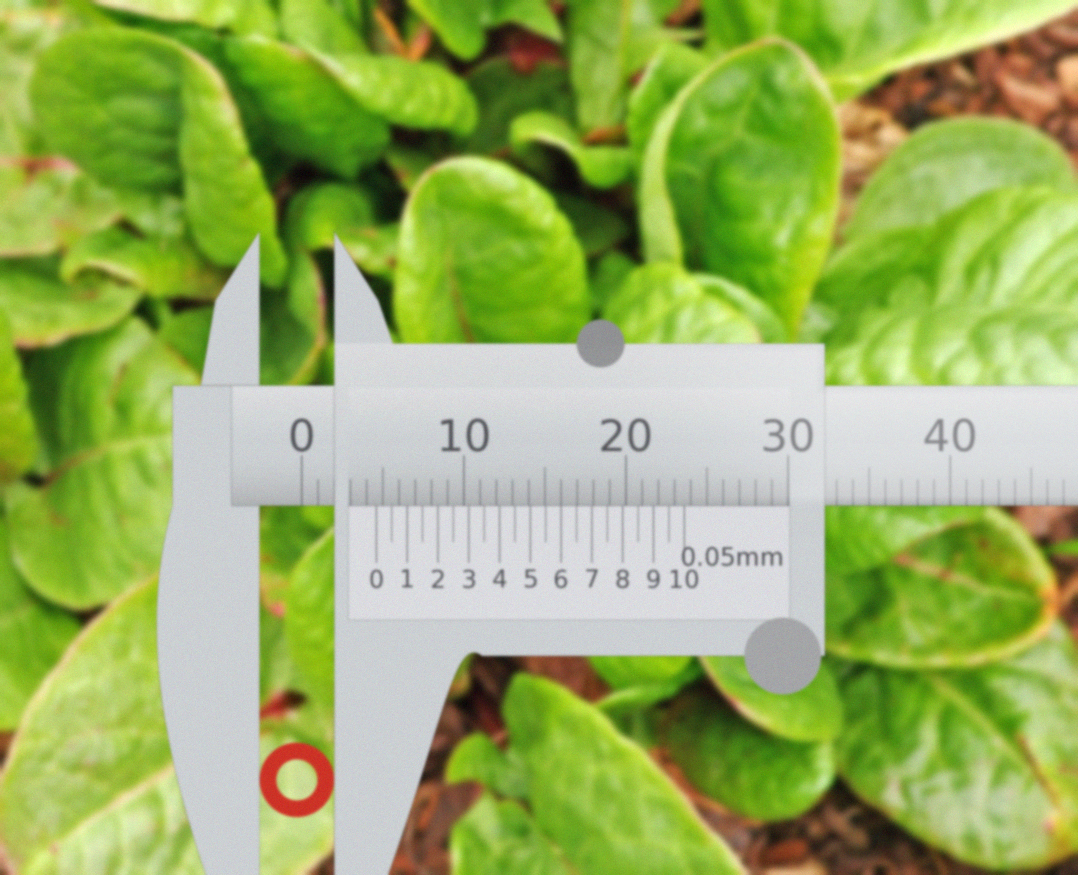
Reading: value=4.6 unit=mm
